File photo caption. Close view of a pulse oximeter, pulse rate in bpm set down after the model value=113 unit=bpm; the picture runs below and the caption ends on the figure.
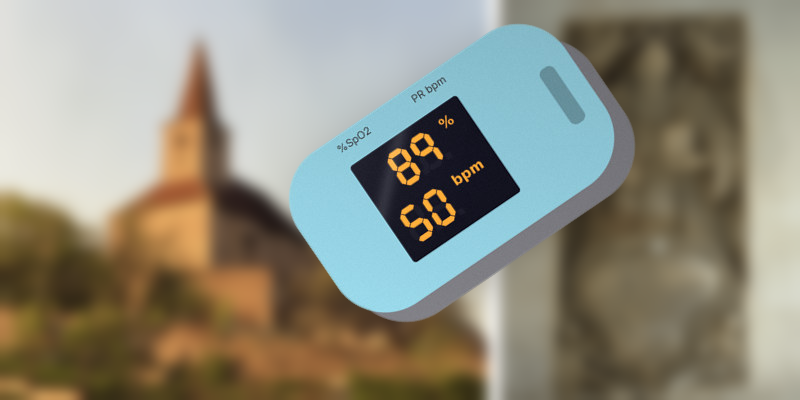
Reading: value=50 unit=bpm
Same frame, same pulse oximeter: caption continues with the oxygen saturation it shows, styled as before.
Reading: value=89 unit=%
